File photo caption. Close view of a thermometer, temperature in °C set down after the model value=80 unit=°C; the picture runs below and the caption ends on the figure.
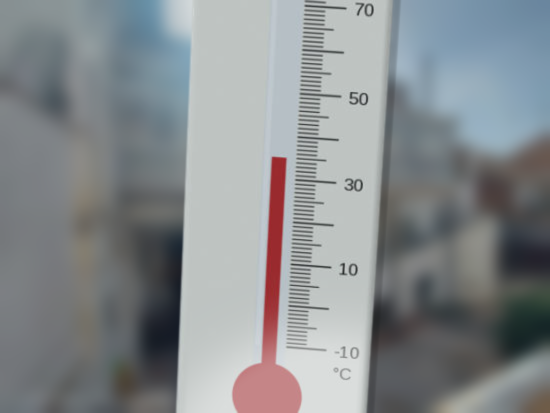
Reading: value=35 unit=°C
